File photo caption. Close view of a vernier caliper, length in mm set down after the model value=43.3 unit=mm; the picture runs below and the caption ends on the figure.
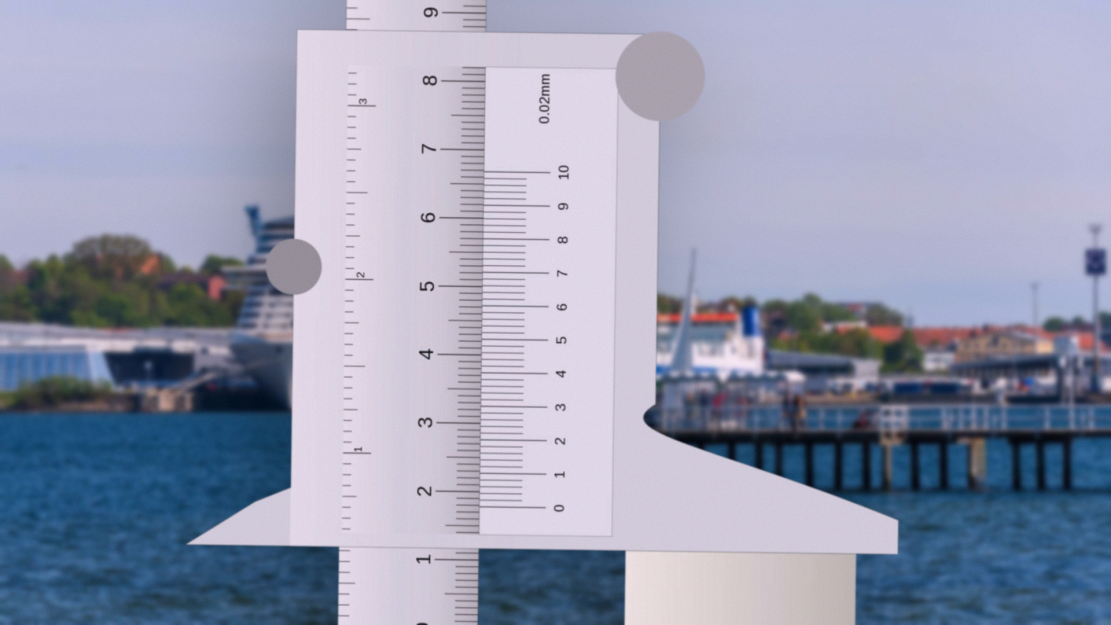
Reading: value=17.8 unit=mm
